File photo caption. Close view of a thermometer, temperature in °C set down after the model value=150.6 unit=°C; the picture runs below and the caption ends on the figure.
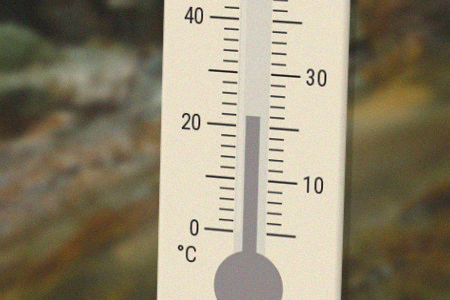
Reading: value=22 unit=°C
